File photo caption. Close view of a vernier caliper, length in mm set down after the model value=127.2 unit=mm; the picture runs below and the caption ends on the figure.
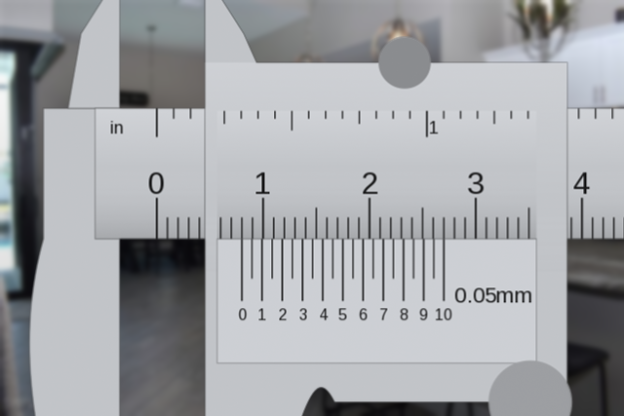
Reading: value=8.0 unit=mm
